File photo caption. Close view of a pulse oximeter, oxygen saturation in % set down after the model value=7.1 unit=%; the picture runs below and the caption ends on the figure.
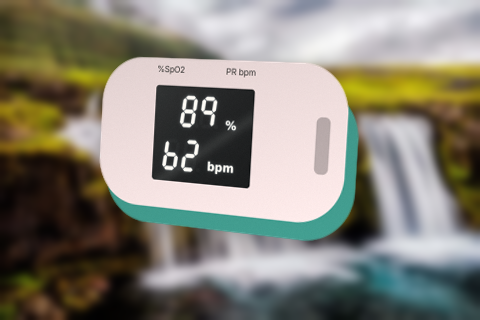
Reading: value=89 unit=%
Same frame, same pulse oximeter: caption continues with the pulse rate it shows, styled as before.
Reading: value=62 unit=bpm
